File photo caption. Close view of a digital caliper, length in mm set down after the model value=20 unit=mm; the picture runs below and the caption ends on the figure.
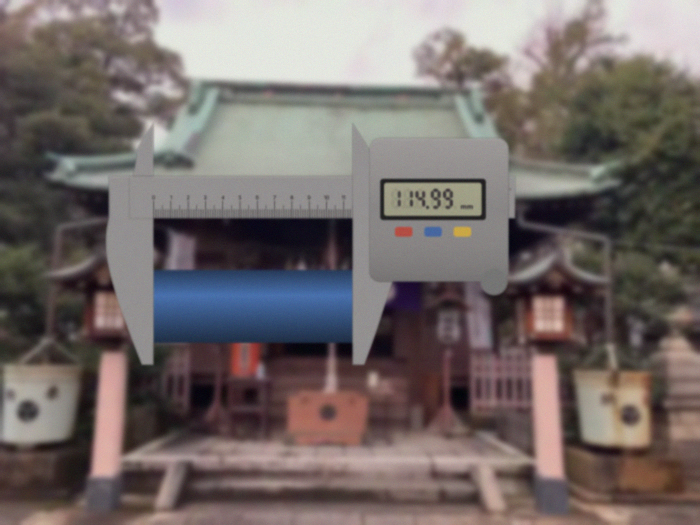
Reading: value=114.99 unit=mm
